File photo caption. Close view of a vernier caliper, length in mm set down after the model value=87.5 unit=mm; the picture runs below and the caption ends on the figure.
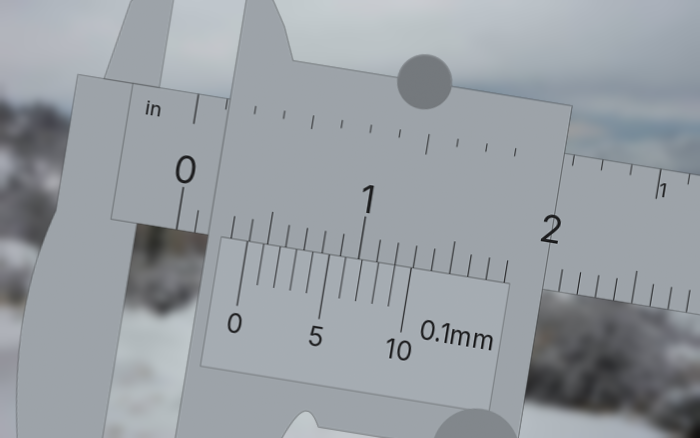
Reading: value=3.9 unit=mm
